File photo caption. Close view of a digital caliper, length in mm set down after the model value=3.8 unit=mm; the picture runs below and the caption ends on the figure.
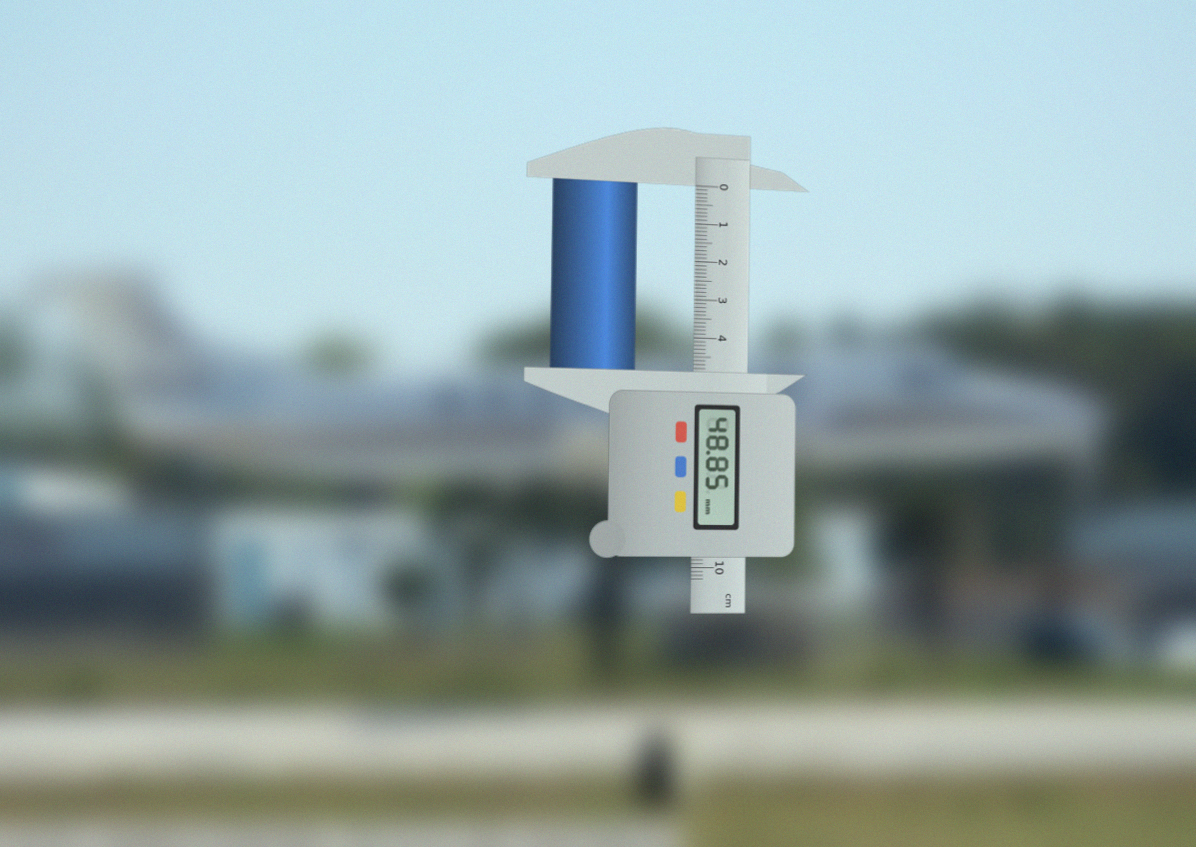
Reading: value=48.85 unit=mm
